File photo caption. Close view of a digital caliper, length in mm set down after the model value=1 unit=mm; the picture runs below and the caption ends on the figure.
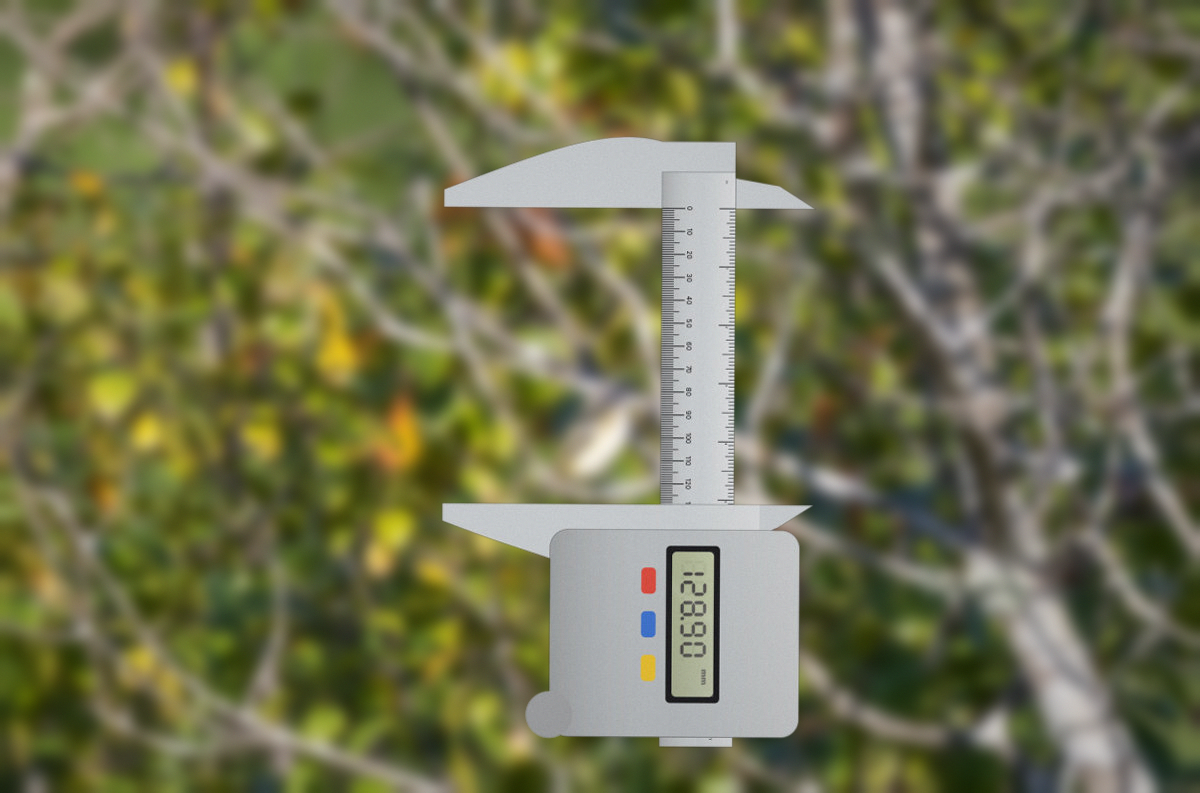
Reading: value=128.90 unit=mm
